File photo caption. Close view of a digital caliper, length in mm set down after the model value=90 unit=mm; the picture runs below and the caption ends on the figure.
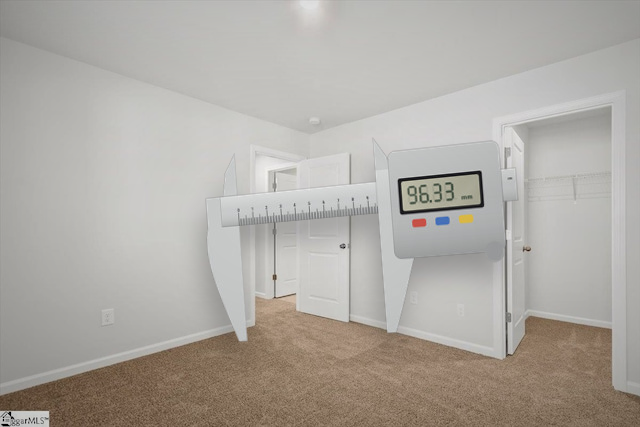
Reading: value=96.33 unit=mm
